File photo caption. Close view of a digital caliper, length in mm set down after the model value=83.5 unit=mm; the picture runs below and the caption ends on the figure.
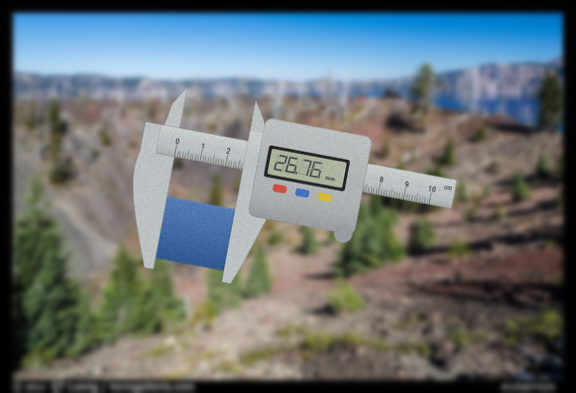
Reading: value=26.76 unit=mm
